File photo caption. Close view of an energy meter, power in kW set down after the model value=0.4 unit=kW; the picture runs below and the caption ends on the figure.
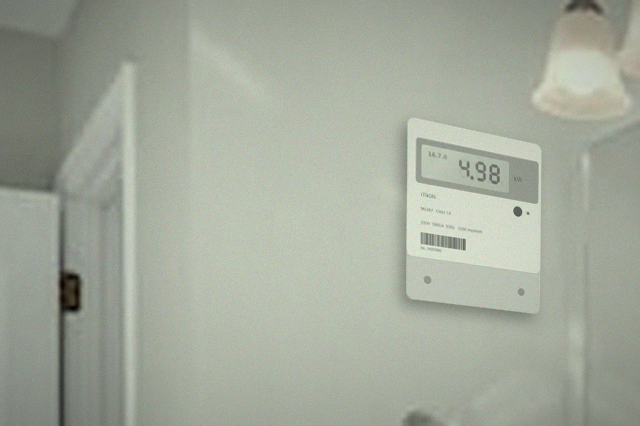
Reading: value=4.98 unit=kW
